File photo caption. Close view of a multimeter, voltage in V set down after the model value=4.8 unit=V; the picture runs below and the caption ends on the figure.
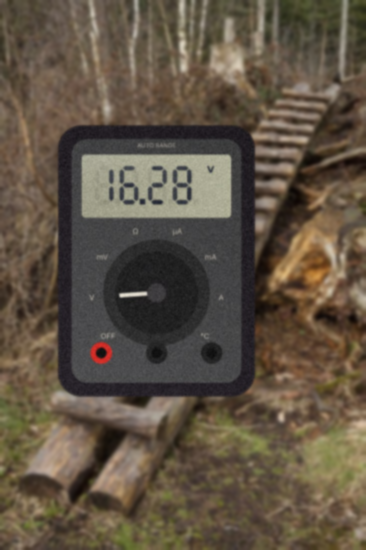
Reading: value=16.28 unit=V
